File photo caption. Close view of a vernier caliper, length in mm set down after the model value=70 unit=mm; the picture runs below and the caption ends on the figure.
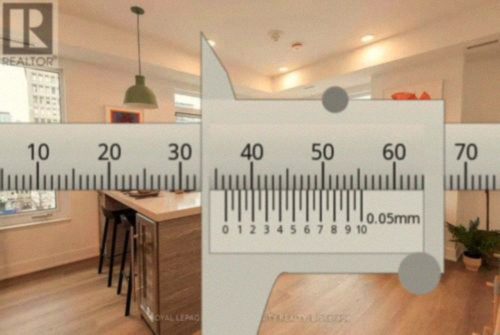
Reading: value=36.4 unit=mm
